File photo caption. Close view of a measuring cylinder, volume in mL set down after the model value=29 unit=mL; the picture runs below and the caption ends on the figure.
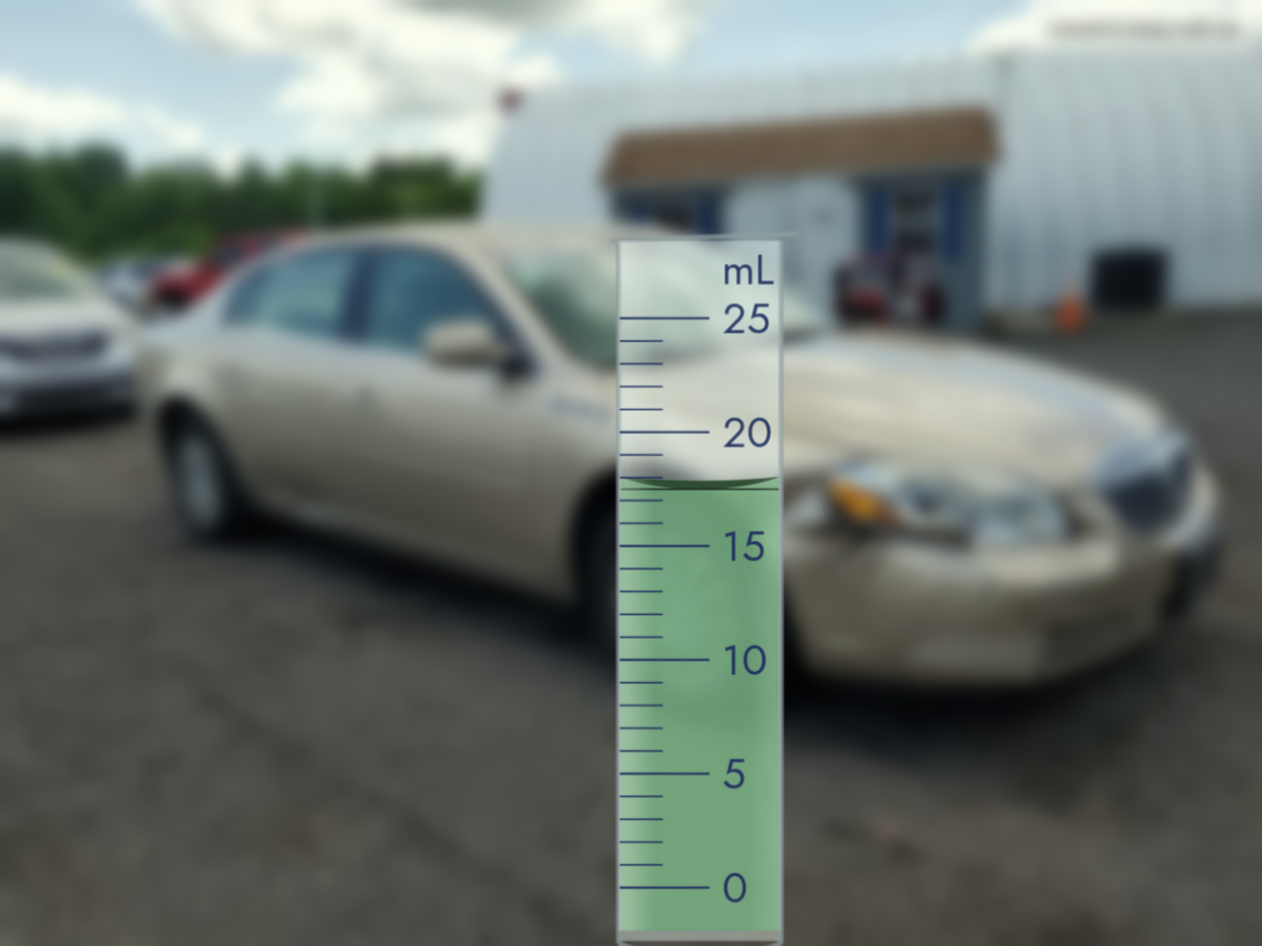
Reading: value=17.5 unit=mL
